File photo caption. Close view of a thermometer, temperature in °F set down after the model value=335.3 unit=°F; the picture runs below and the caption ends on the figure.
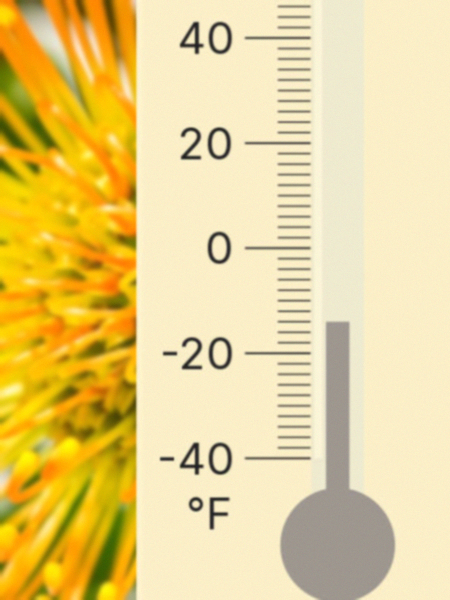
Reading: value=-14 unit=°F
